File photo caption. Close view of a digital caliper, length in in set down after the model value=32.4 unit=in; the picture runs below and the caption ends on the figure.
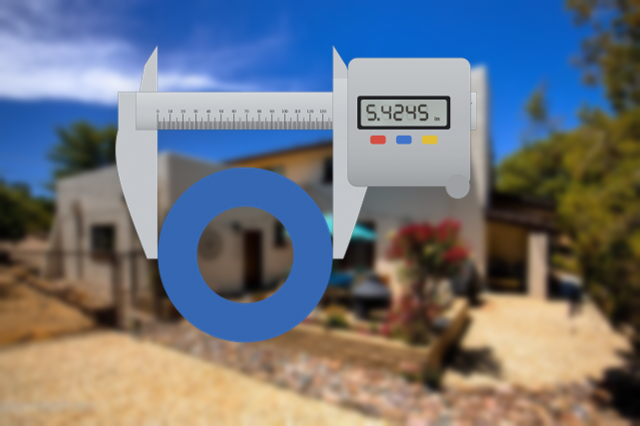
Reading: value=5.4245 unit=in
